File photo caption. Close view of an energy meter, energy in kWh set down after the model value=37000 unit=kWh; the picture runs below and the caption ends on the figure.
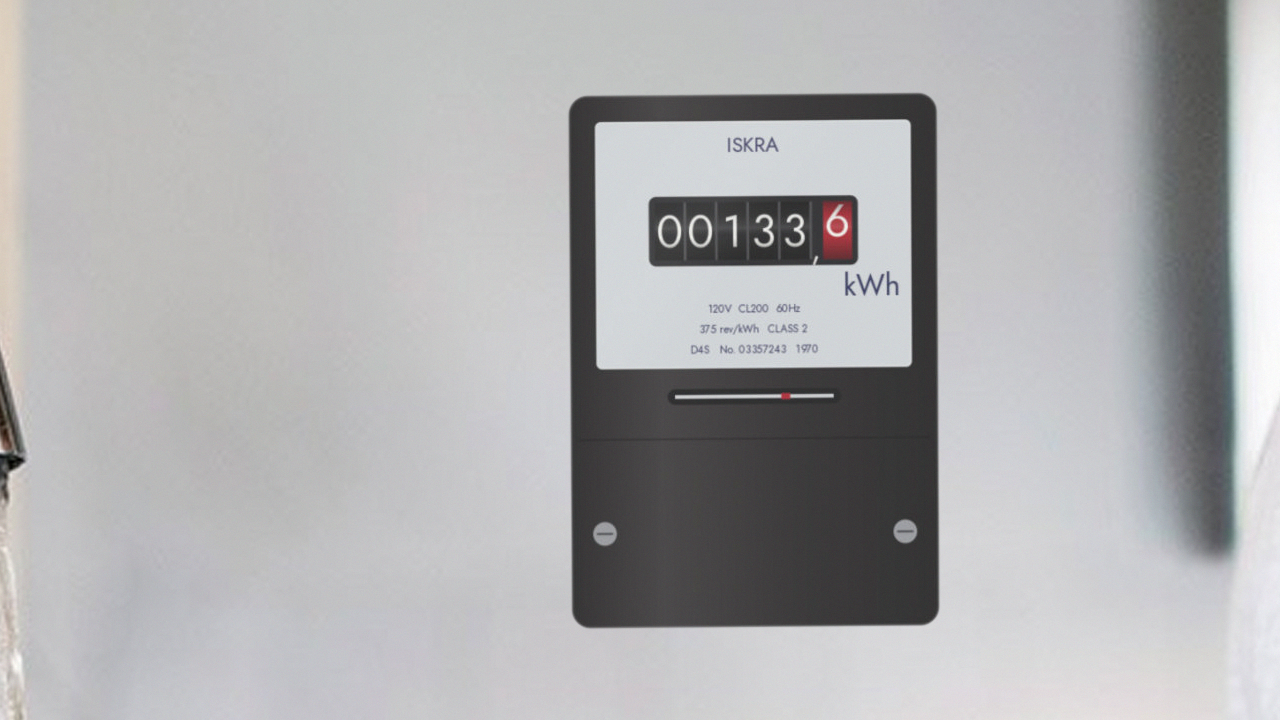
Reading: value=133.6 unit=kWh
